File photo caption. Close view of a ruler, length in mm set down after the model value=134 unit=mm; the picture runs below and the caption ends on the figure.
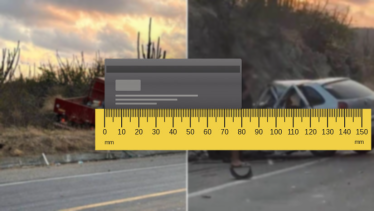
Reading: value=80 unit=mm
